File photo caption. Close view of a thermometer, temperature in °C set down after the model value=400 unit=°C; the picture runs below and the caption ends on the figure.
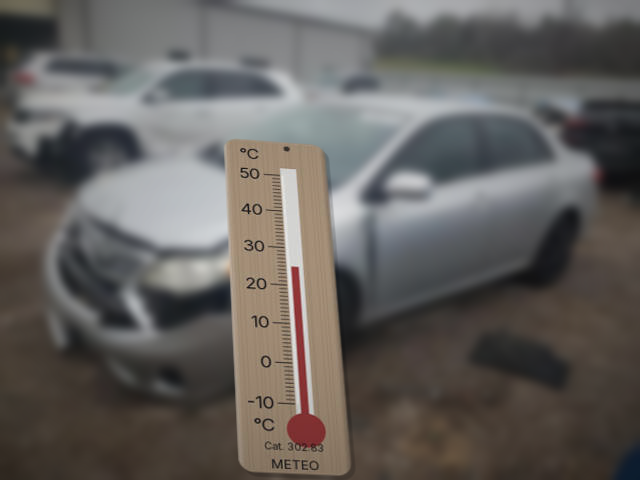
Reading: value=25 unit=°C
